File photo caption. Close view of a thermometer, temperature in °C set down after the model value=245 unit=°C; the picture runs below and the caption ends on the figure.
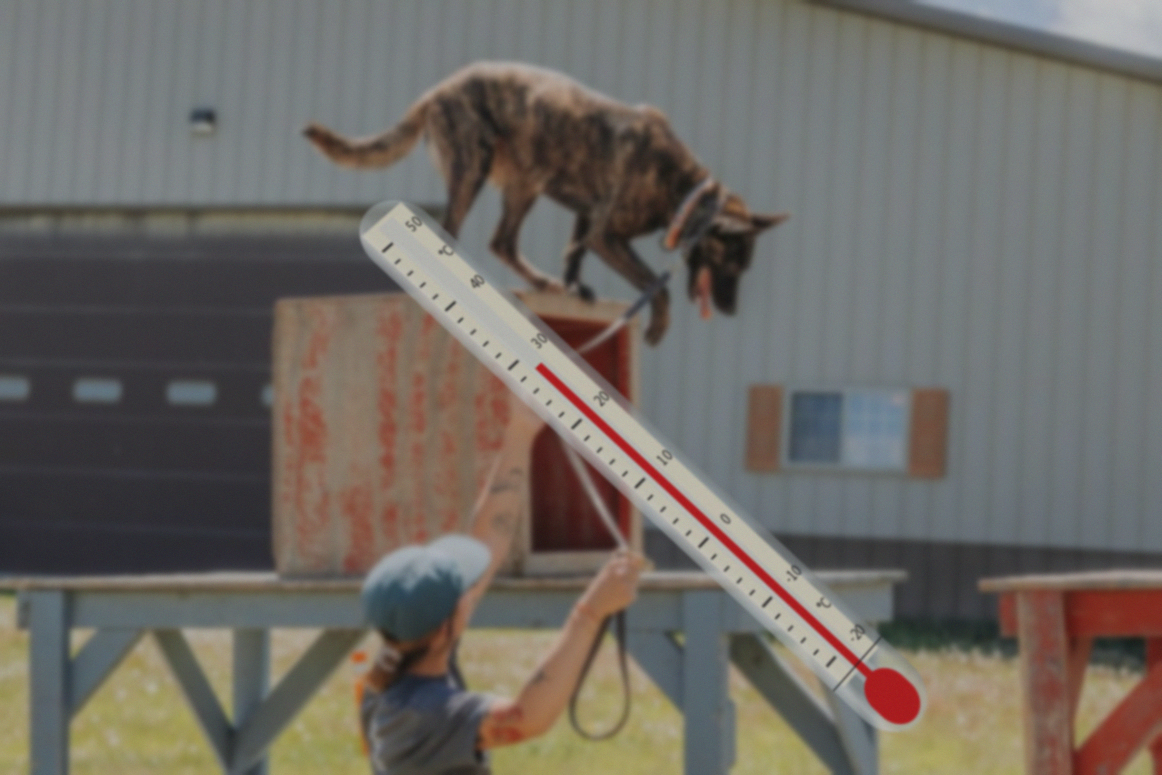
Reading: value=28 unit=°C
